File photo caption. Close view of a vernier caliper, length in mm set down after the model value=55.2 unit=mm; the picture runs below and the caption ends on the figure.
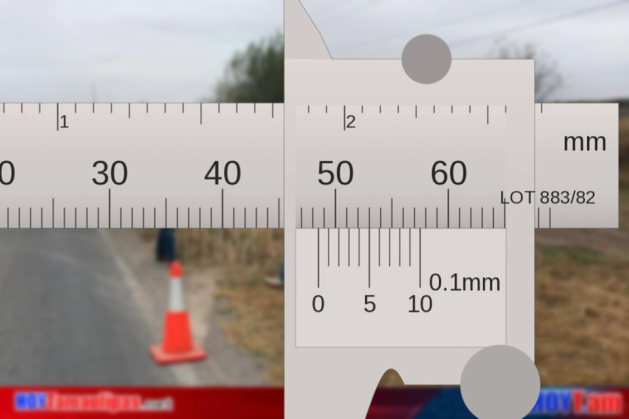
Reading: value=48.5 unit=mm
